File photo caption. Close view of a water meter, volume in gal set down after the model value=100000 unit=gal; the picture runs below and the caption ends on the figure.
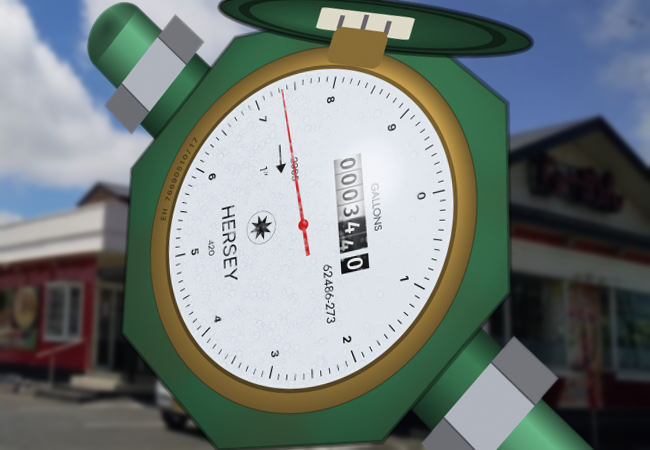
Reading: value=3437.3 unit=gal
